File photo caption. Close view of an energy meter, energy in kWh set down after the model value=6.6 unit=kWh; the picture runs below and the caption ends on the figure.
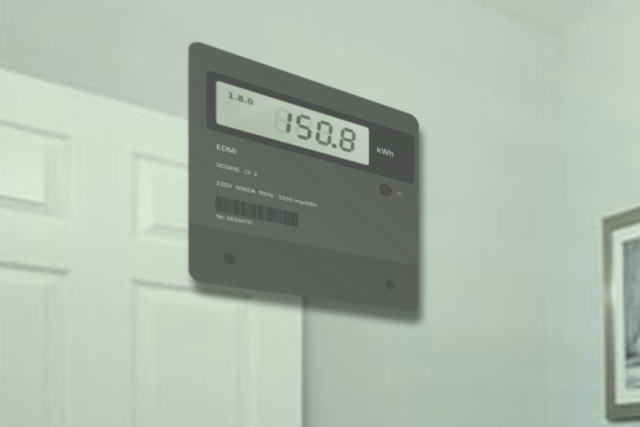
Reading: value=150.8 unit=kWh
